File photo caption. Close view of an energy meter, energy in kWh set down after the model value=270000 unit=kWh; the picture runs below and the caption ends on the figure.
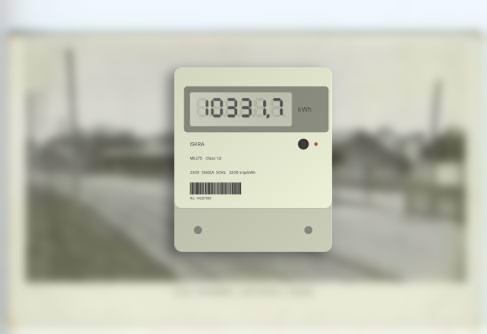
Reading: value=10331.7 unit=kWh
